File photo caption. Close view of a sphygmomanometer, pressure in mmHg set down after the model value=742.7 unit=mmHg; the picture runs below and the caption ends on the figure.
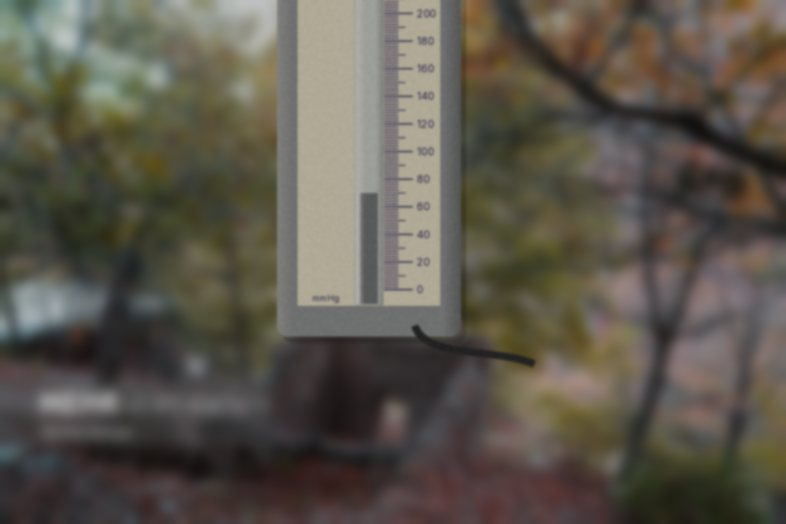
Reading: value=70 unit=mmHg
